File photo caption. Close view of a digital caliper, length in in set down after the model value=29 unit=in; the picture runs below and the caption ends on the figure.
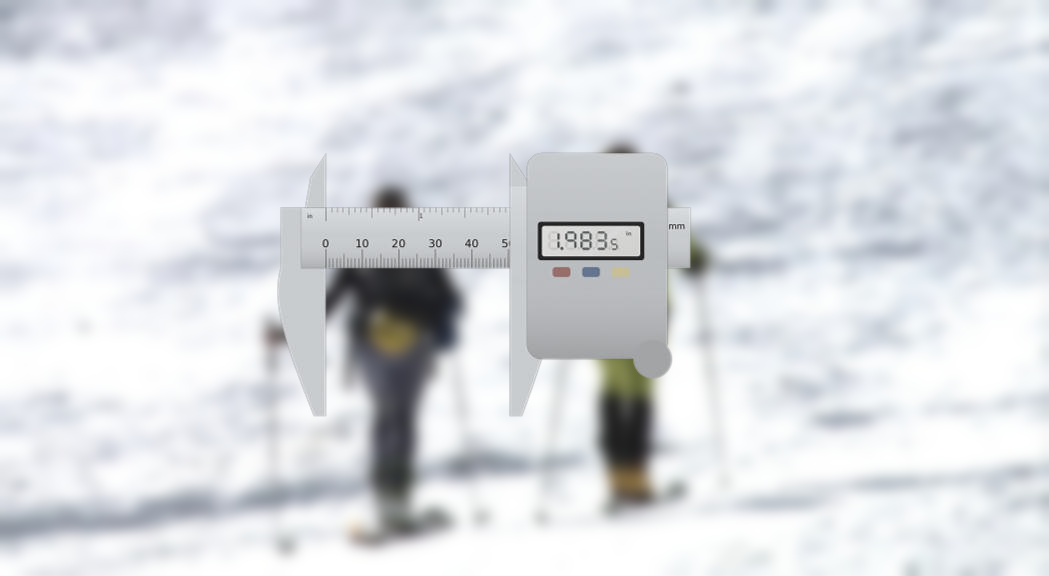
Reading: value=1.9835 unit=in
